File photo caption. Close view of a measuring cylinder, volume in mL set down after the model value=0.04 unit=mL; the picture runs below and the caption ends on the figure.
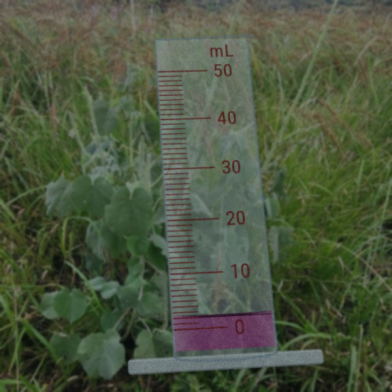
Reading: value=2 unit=mL
